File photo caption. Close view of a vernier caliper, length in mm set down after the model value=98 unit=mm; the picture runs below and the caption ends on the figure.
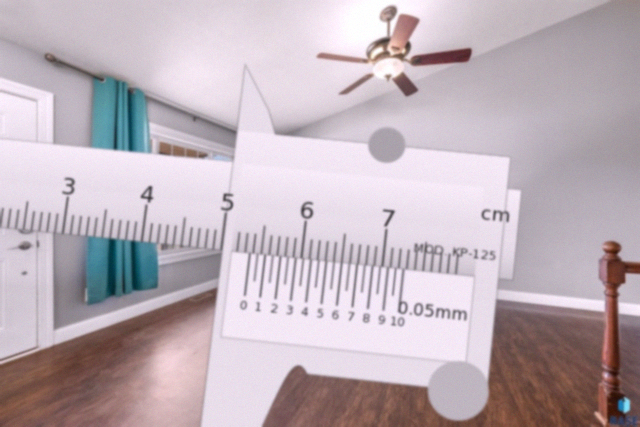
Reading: value=53.6 unit=mm
